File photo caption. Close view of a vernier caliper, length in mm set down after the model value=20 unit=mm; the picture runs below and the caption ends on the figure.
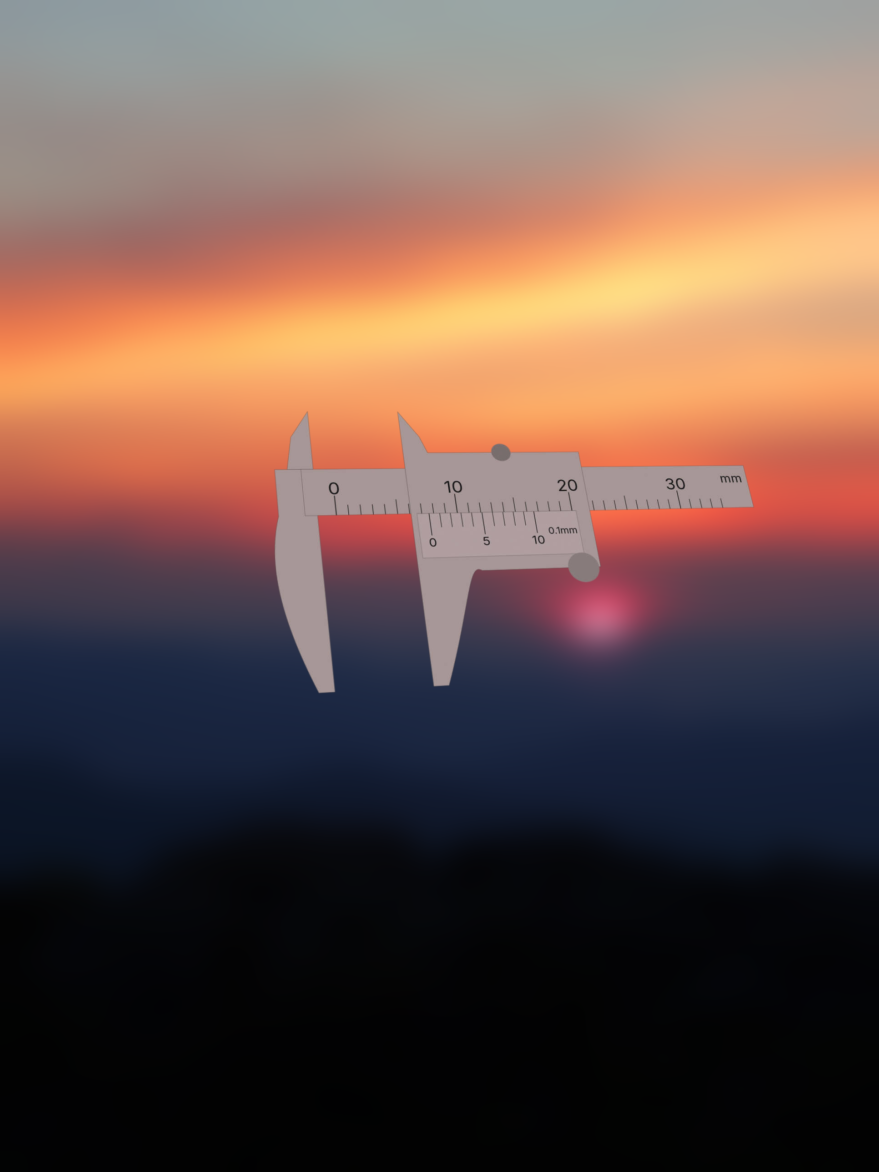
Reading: value=7.6 unit=mm
